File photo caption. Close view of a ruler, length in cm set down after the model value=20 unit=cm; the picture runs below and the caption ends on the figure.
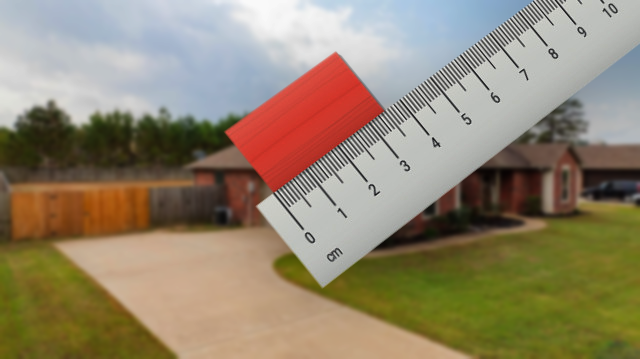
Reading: value=3.5 unit=cm
